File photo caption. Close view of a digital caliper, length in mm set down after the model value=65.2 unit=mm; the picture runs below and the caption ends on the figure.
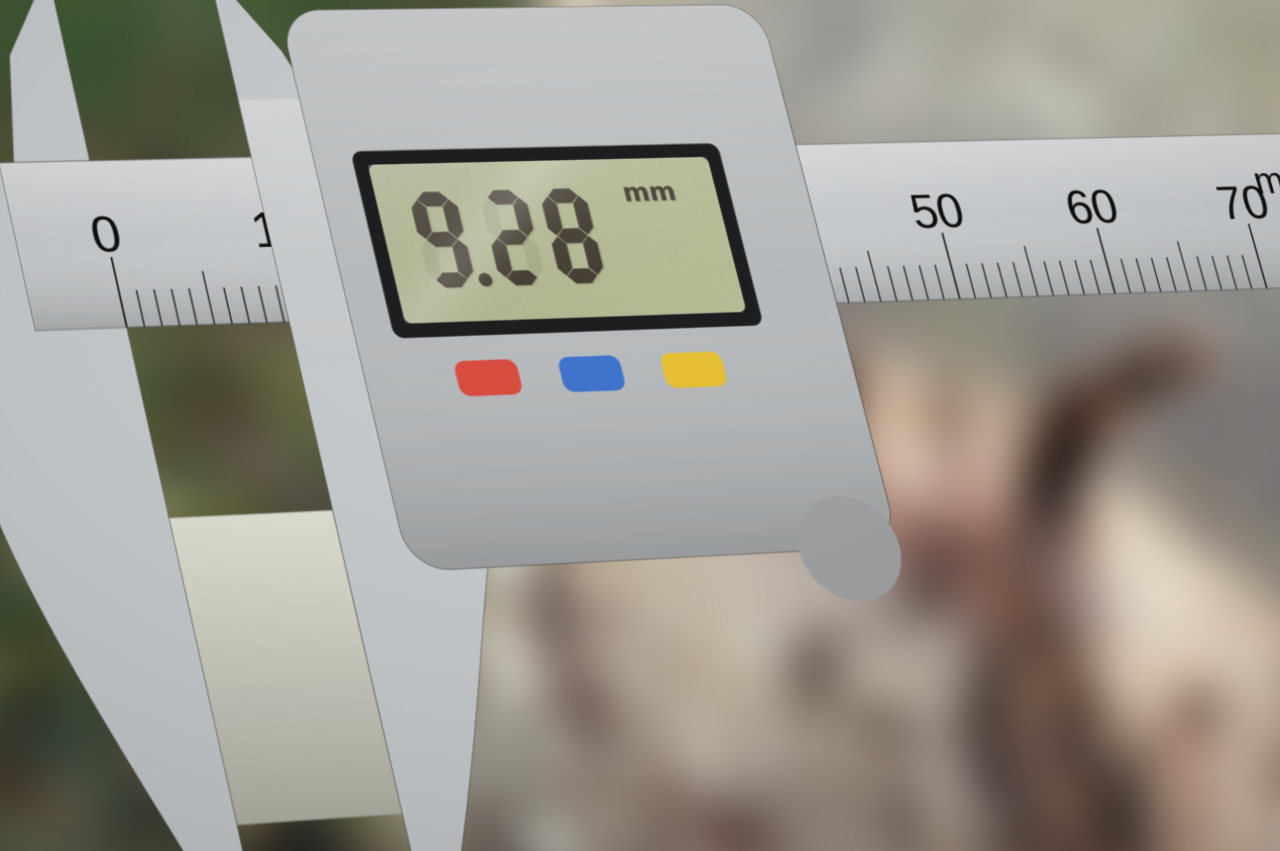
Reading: value=9.28 unit=mm
